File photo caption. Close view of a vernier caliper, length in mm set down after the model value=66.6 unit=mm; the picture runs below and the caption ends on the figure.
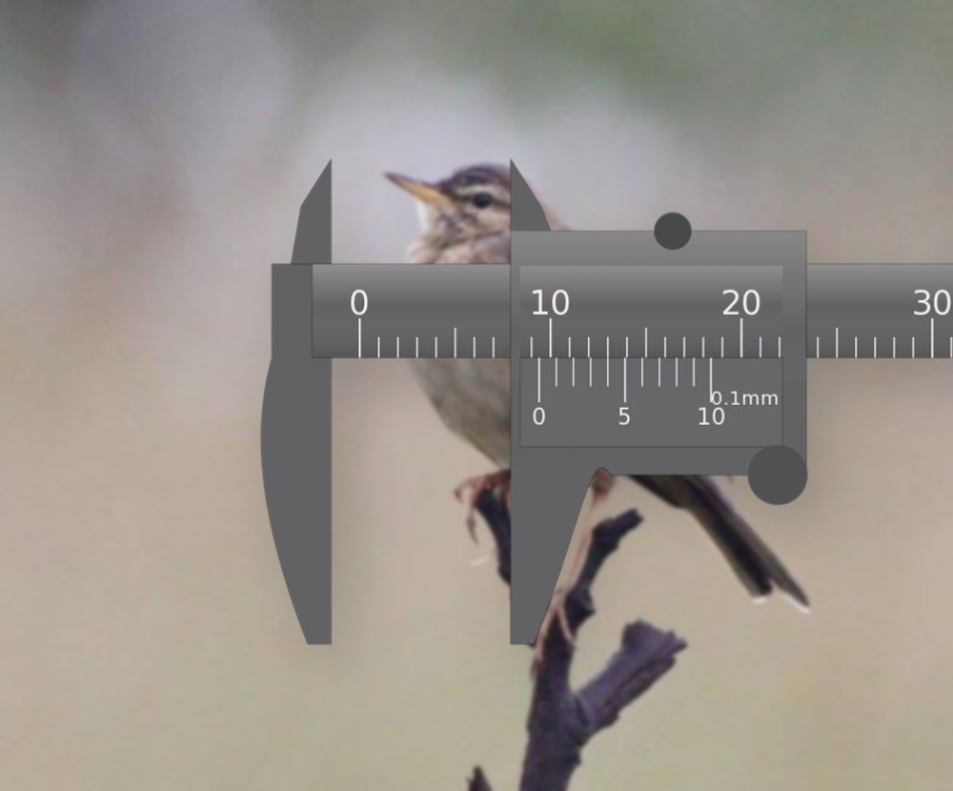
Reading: value=9.4 unit=mm
